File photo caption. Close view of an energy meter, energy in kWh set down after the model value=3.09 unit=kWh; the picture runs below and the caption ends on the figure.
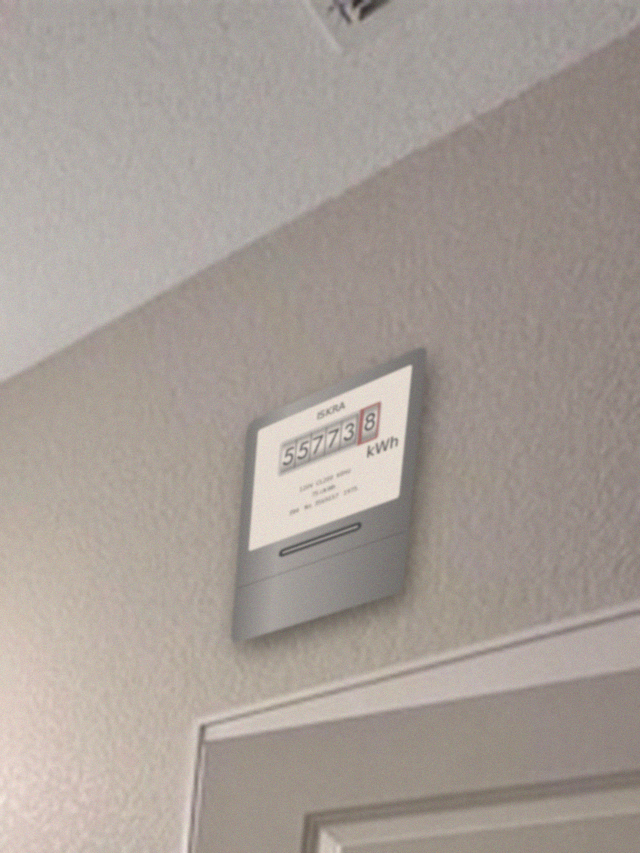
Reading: value=55773.8 unit=kWh
